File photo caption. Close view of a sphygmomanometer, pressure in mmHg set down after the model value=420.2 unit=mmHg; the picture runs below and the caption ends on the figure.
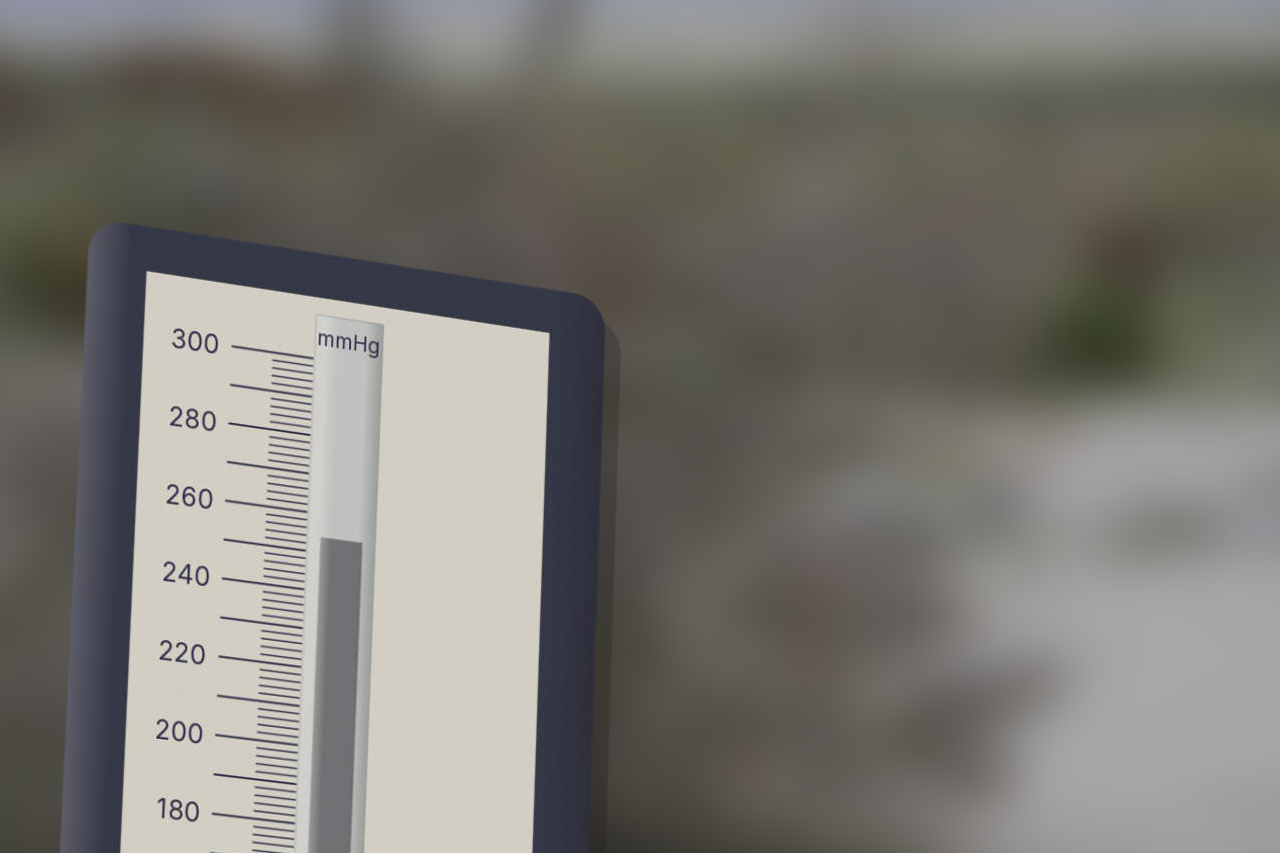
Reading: value=254 unit=mmHg
